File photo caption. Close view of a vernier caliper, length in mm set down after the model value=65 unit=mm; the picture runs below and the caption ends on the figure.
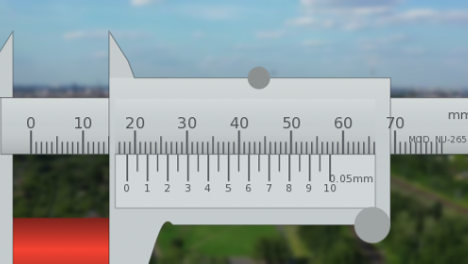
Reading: value=18.5 unit=mm
